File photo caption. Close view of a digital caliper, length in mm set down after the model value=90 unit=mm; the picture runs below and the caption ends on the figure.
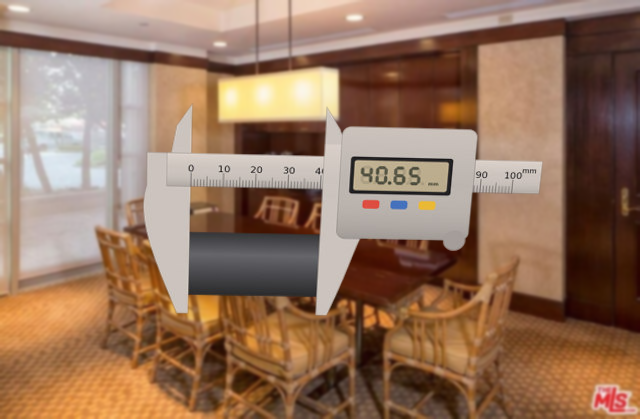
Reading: value=40.65 unit=mm
